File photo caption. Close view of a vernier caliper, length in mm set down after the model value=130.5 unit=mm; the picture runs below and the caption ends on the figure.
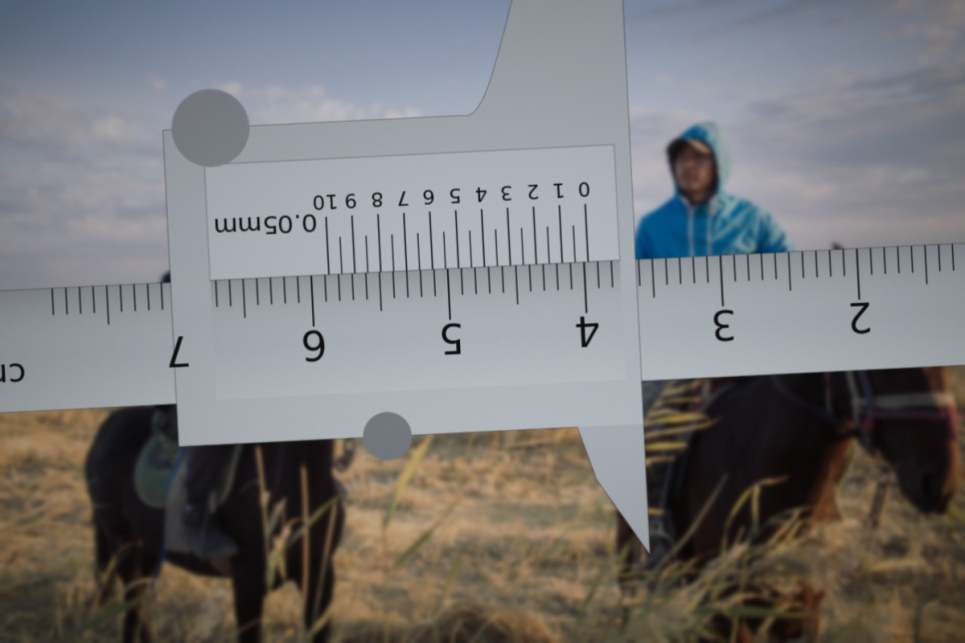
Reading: value=39.7 unit=mm
